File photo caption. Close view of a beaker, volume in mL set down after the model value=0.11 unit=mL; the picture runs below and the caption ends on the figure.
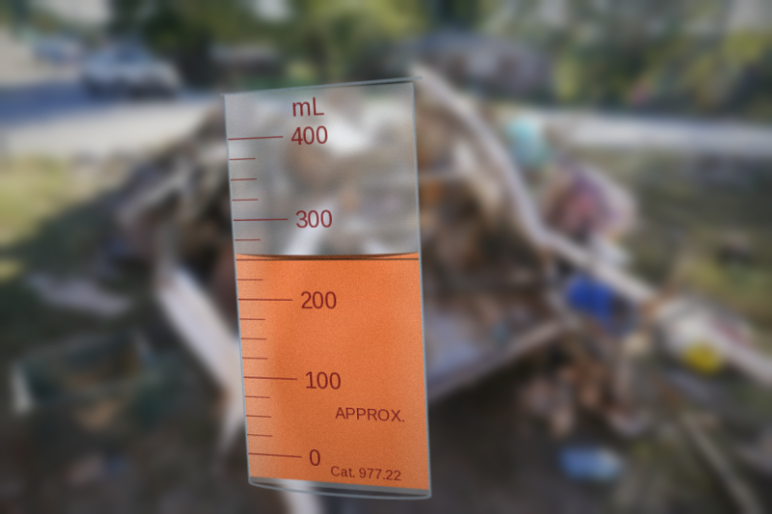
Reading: value=250 unit=mL
